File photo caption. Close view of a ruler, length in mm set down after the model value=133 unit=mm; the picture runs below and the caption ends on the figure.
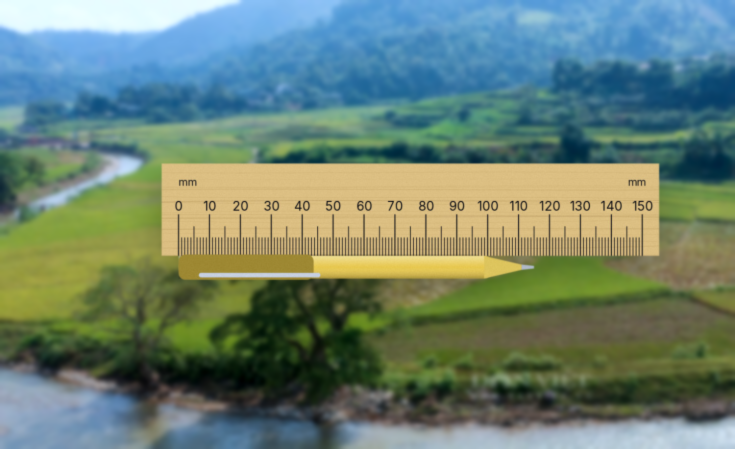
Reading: value=115 unit=mm
